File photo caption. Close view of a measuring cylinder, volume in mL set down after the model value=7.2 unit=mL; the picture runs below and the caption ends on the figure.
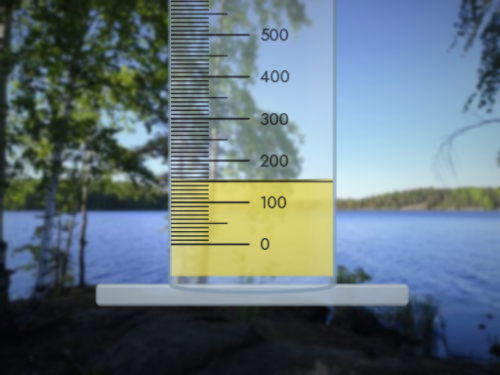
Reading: value=150 unit=mL
